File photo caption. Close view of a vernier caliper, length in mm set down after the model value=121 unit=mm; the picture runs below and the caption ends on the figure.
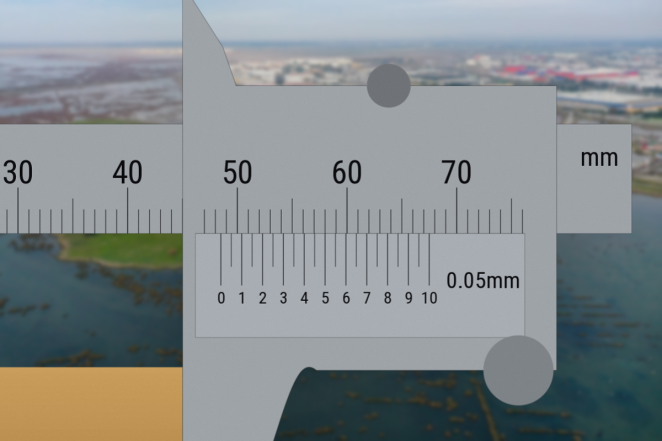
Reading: value=48.5 unit=mm
